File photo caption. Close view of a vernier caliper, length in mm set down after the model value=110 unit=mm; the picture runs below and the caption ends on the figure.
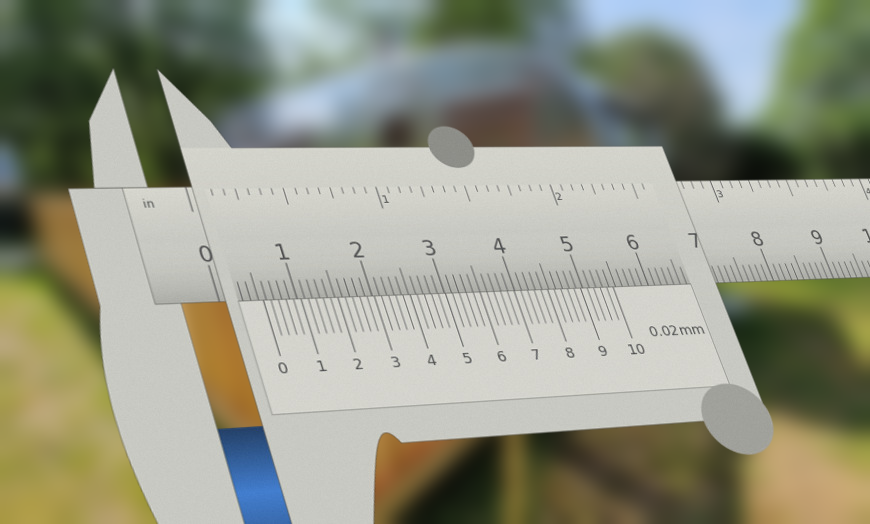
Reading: value=5.6 unit=mm
